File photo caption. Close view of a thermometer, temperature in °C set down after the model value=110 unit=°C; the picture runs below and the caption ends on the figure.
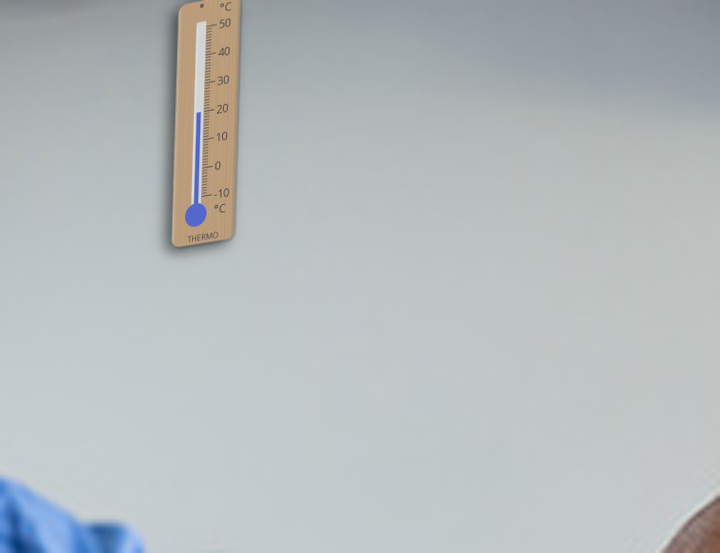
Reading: value=20 unit=°C
